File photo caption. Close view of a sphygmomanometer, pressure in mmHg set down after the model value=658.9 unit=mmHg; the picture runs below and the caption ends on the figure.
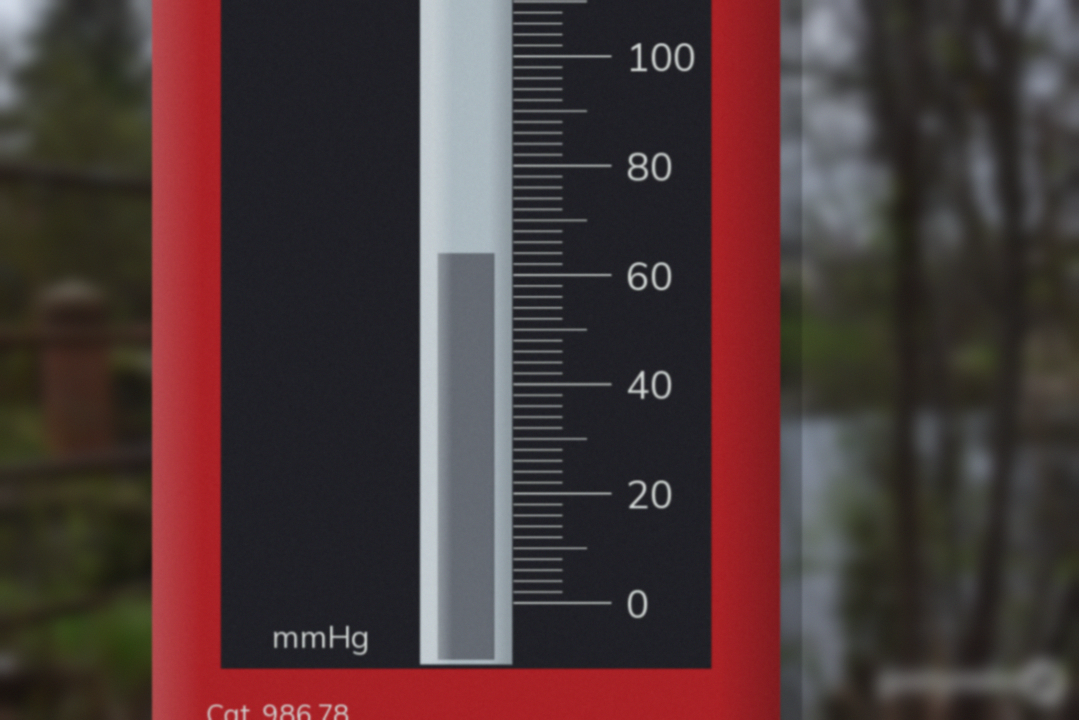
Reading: value=64 unit=mmHg
